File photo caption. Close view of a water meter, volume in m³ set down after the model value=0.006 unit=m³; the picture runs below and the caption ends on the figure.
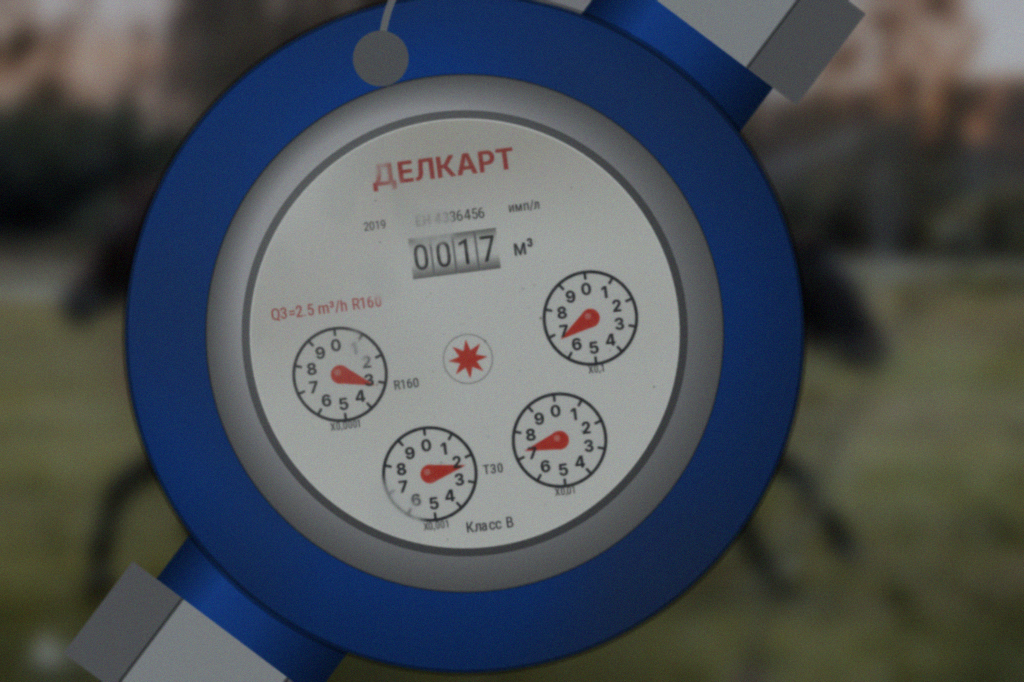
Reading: value=17.6723 unit=m³
